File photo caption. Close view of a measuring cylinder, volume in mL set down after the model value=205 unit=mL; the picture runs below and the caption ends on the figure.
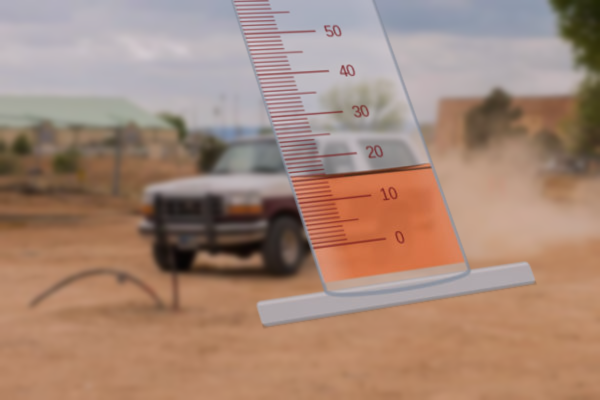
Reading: value=15 unit=mL
